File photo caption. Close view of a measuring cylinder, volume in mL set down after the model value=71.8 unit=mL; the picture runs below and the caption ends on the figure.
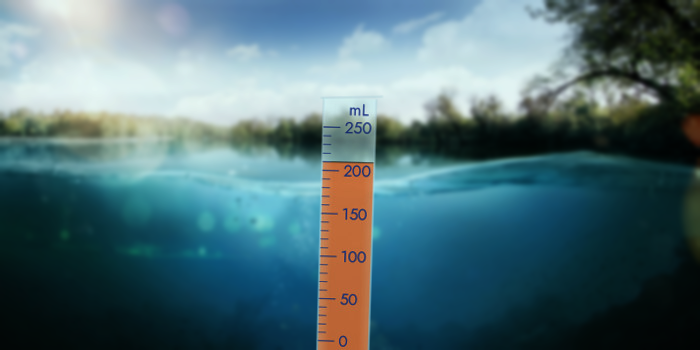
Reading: value=210 unit=mL
